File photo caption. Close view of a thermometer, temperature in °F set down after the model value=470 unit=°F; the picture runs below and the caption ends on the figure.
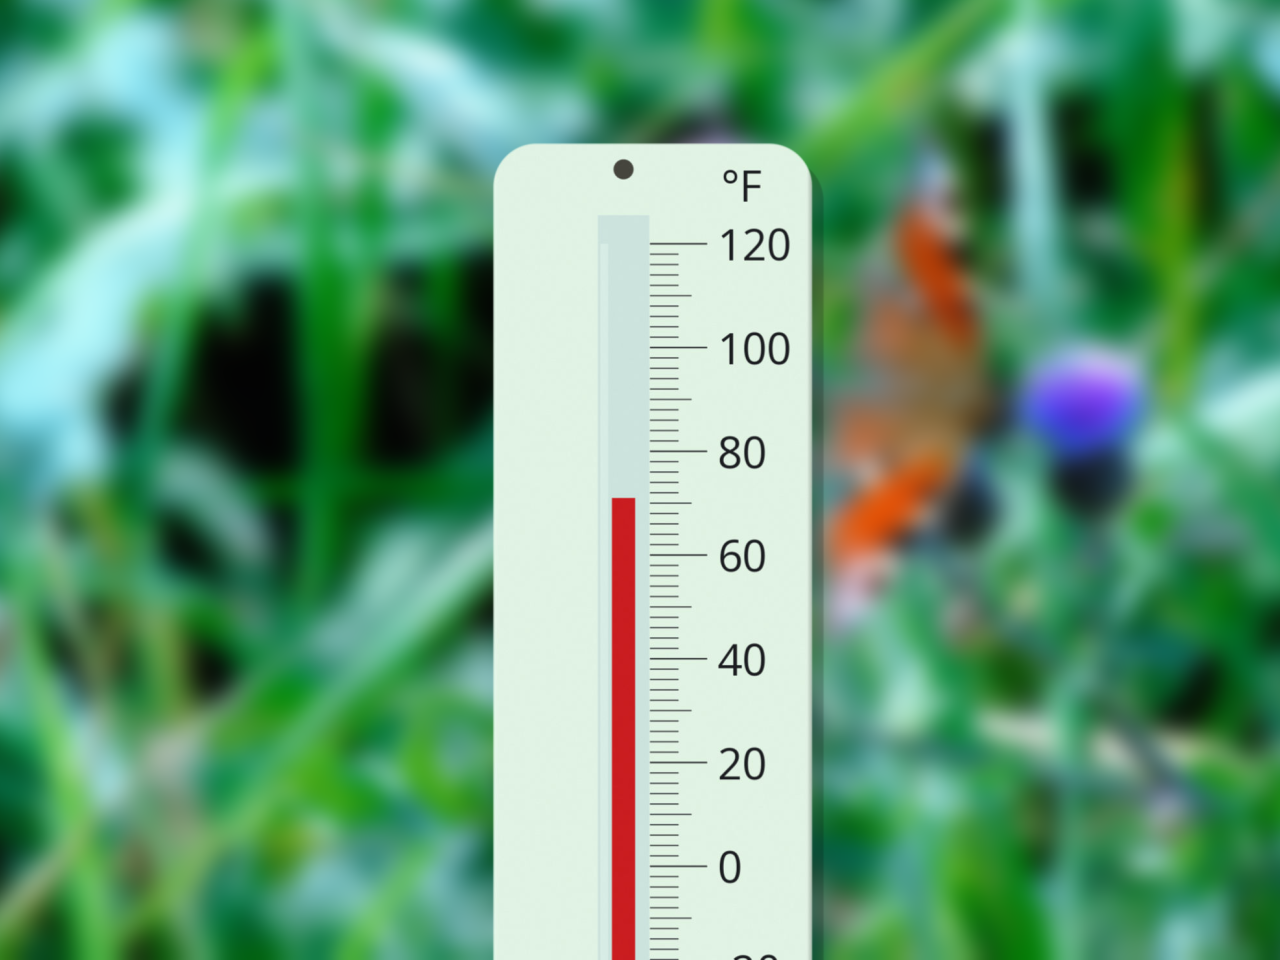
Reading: value=71 unit=°F
